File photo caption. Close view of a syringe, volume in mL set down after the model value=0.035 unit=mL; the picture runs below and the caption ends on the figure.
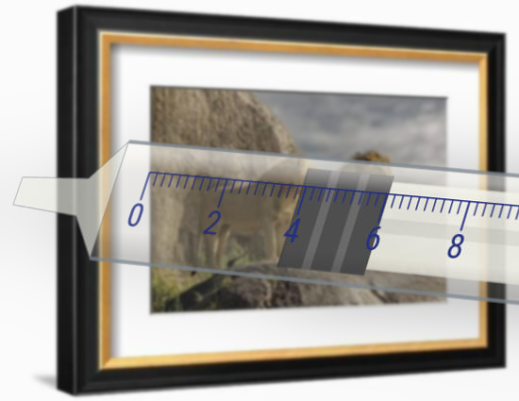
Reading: value=3.9 unit=mL
